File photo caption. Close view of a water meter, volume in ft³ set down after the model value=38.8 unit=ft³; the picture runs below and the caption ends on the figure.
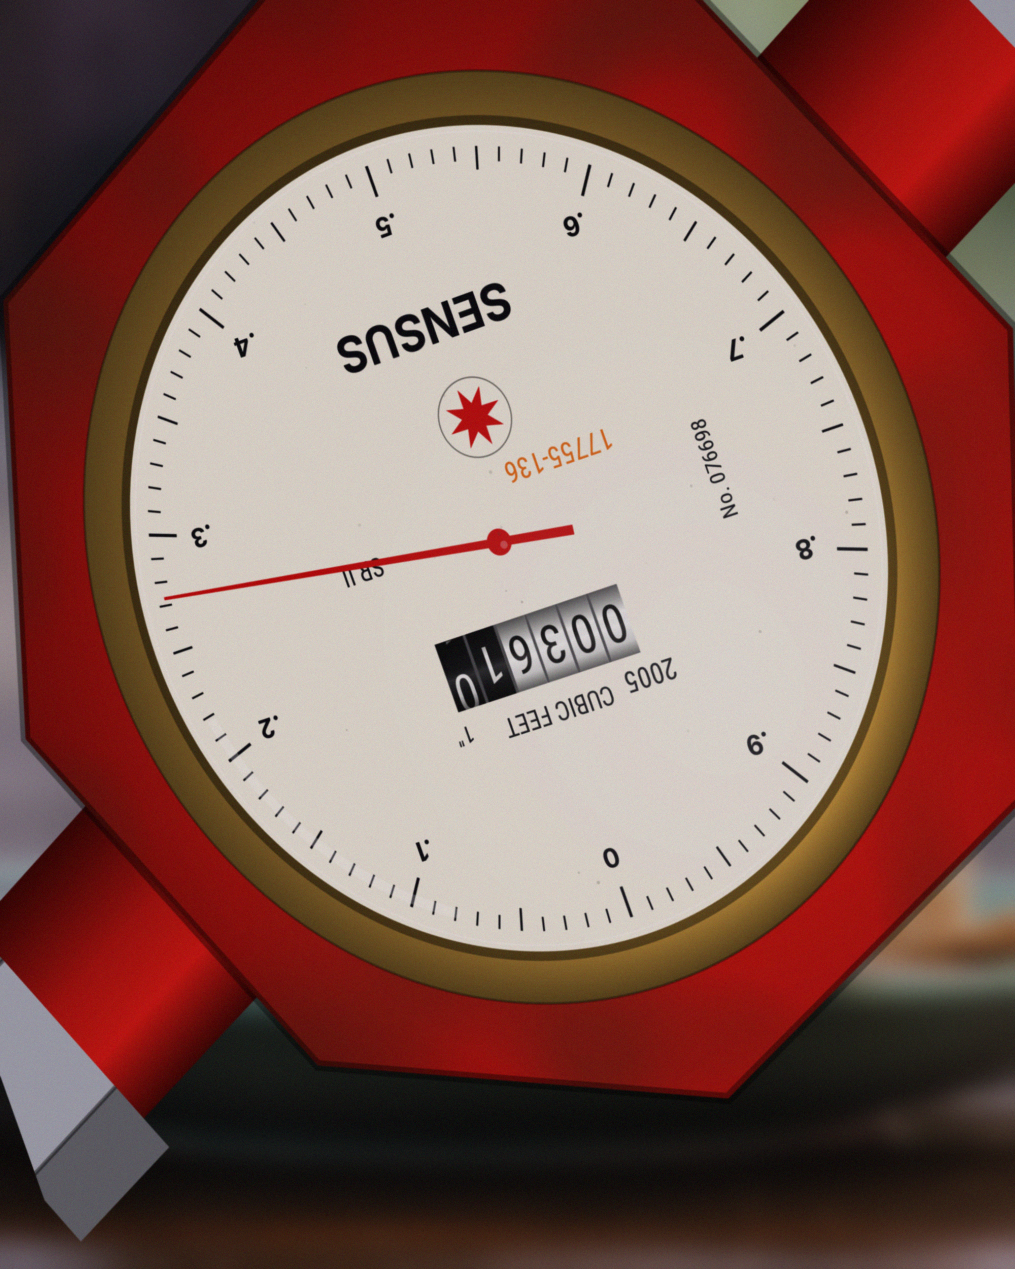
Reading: value=3610.27 unit=ft³
